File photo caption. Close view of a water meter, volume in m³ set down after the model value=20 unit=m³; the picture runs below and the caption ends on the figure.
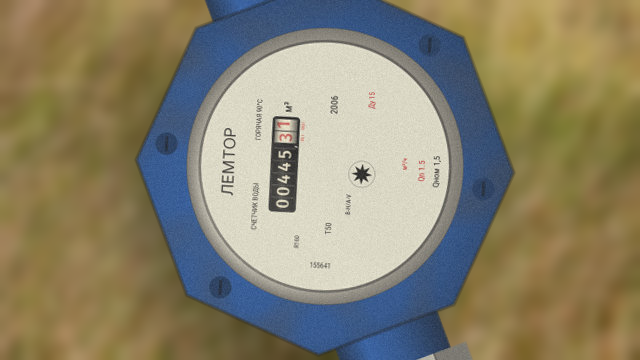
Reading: value=445.31 unit=m³
